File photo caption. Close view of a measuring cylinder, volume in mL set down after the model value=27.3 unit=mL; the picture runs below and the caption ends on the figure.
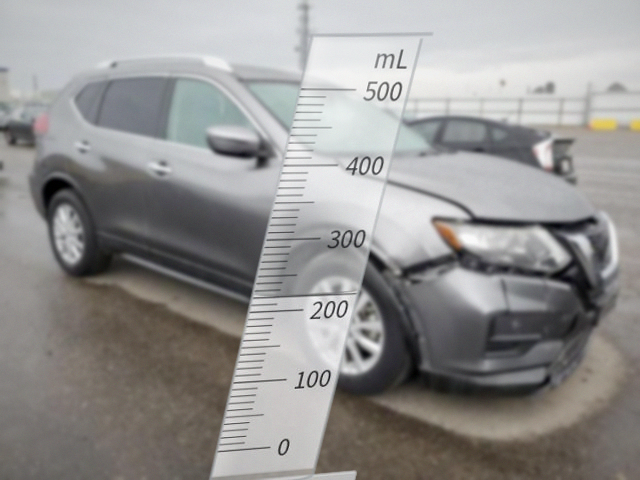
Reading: value=220 unit=mL
